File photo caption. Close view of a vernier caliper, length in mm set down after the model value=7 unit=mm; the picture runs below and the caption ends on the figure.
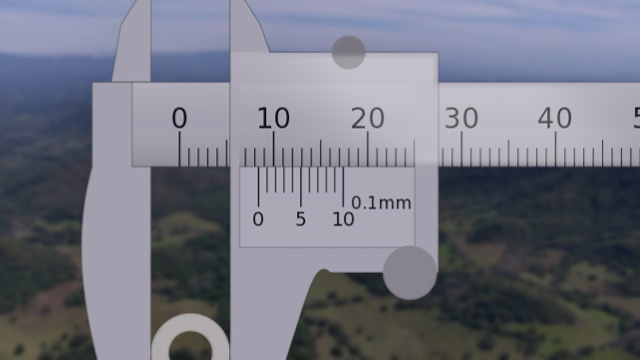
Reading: value=8.4 unit=mm
